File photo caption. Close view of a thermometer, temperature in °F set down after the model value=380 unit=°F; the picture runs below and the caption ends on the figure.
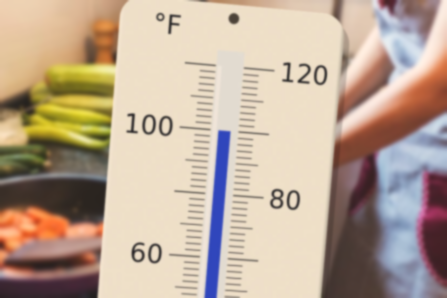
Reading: value=100 unit=°F
